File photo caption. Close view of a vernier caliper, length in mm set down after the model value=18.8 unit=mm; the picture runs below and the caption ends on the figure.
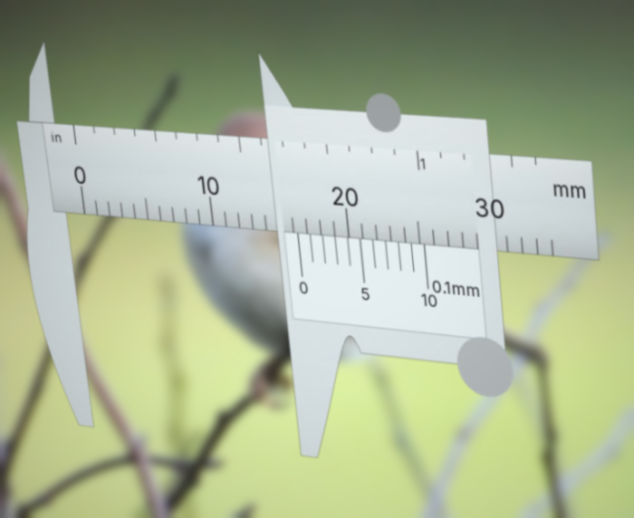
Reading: value=16.3 unit=mm
